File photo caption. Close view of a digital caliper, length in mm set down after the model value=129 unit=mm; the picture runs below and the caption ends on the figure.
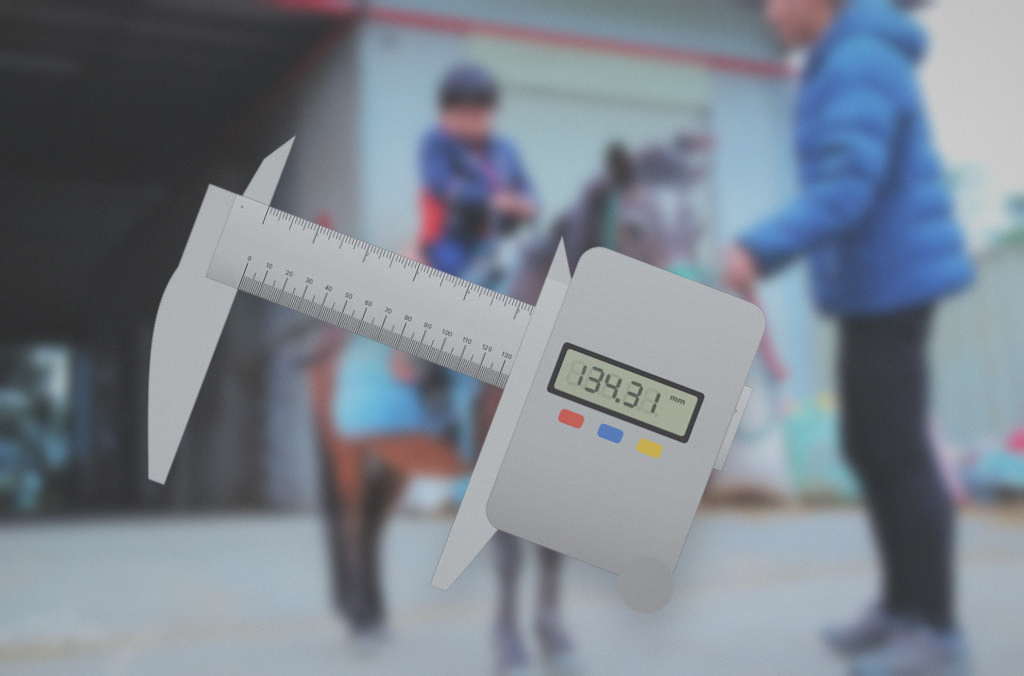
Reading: value=134.31 unit=mm
